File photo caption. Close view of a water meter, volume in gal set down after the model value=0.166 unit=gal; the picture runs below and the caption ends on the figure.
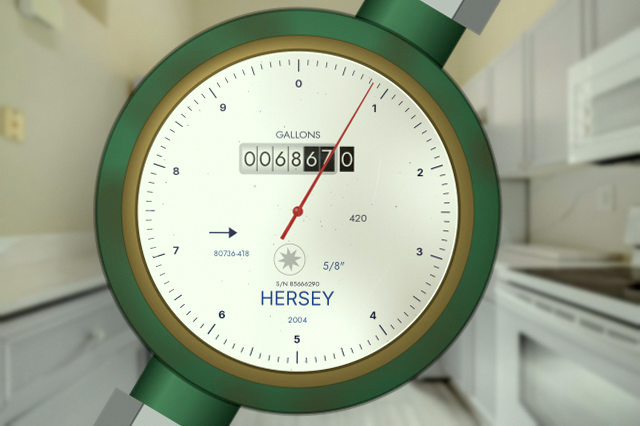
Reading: value=68670.8 unit=gal
